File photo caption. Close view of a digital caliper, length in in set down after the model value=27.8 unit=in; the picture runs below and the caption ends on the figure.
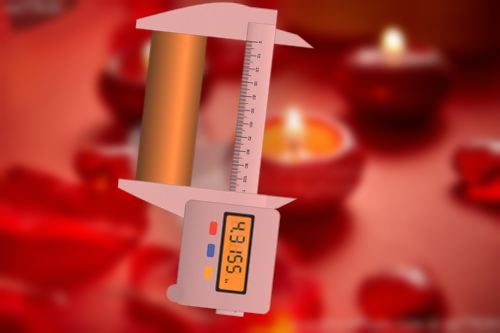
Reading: value=4.3155 unit=in
